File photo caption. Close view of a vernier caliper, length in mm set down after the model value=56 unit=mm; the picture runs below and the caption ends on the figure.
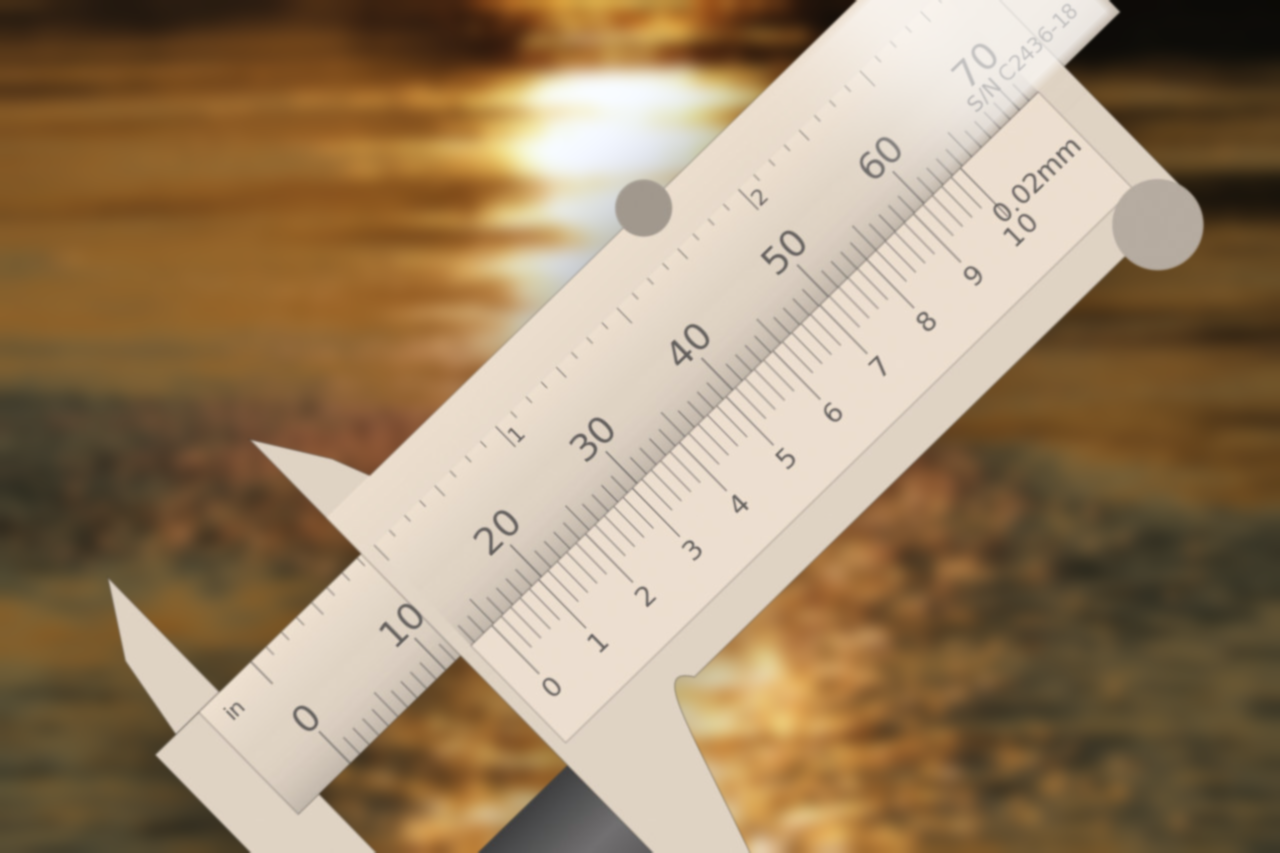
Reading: value=14.8 unit=mm
